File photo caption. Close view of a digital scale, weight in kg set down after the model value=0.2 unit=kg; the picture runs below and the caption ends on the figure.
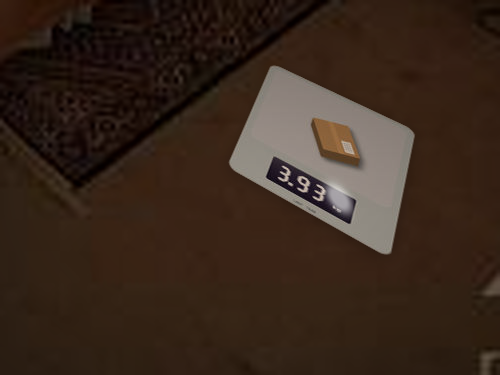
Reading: value=3.93 unit=kg
